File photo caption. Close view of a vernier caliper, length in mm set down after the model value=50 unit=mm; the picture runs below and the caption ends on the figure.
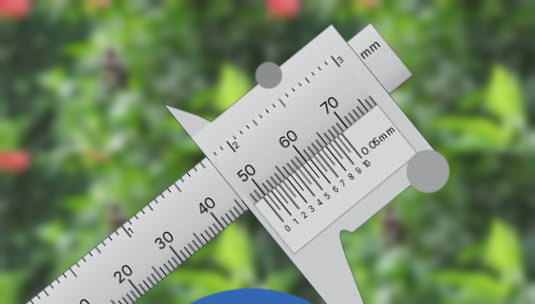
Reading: value=49.5 unit=mm
